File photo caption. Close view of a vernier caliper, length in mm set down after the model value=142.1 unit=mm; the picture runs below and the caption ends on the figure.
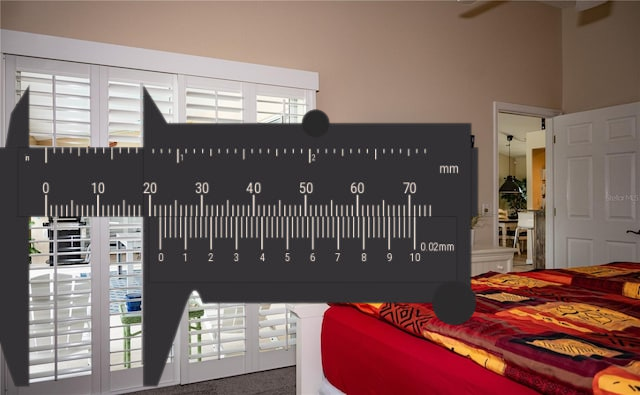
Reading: value=22.0 unit=mm
